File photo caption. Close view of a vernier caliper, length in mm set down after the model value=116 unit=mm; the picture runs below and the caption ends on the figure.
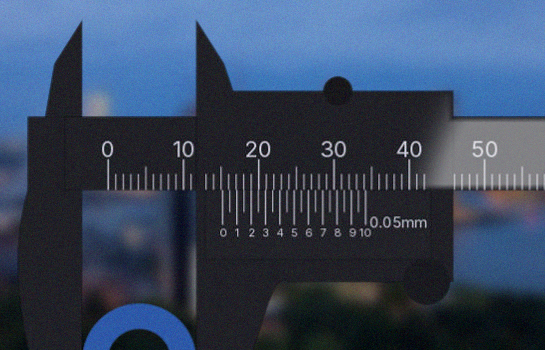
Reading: value=15.2 unit=mm
